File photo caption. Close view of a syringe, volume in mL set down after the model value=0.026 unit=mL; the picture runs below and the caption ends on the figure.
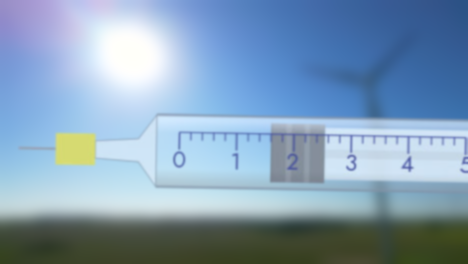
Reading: value=1.6 unit=mL
